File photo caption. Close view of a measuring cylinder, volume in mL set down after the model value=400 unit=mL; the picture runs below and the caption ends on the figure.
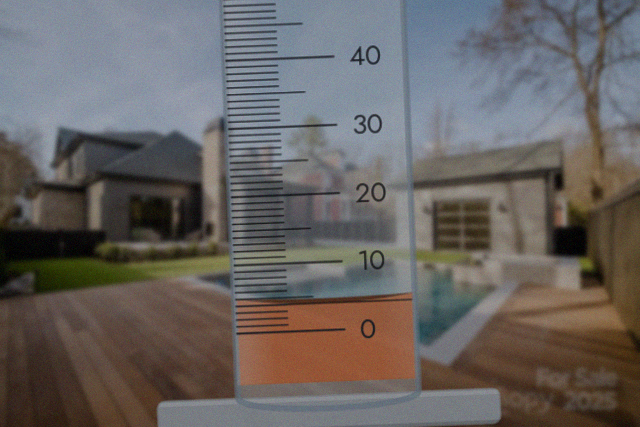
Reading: value=4 unit=mL
